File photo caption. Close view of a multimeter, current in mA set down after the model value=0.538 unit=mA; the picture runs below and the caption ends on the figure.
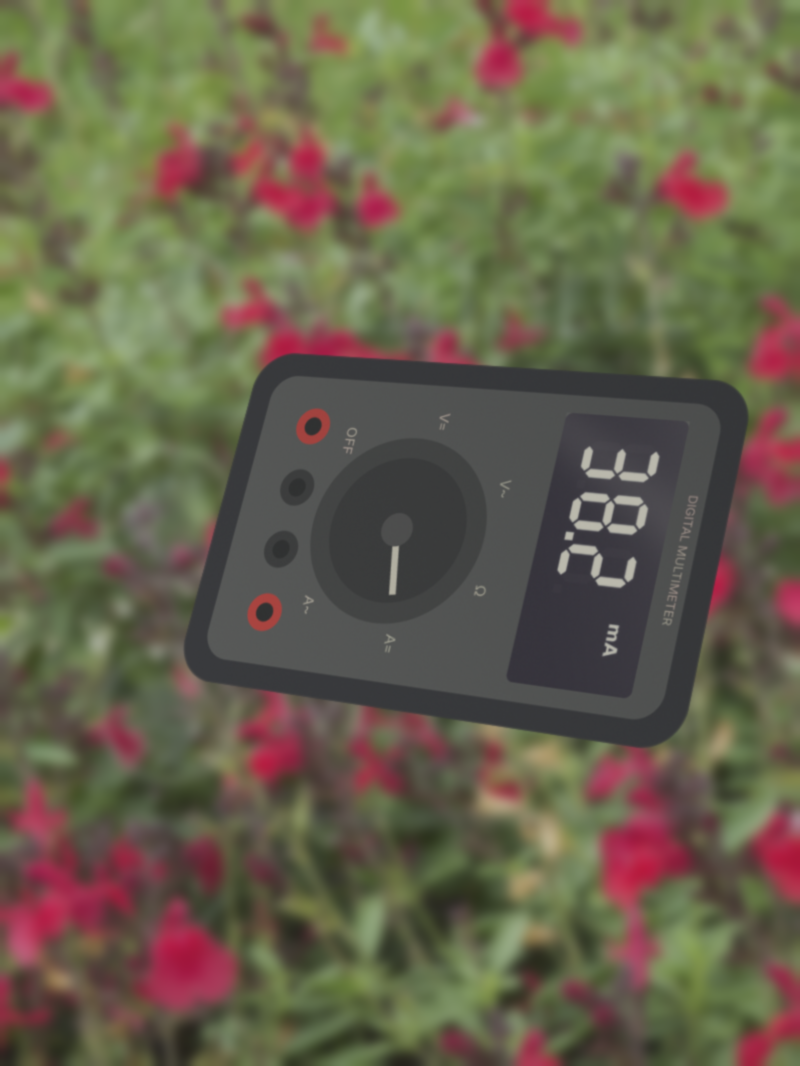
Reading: value=38.2 unit=mA
